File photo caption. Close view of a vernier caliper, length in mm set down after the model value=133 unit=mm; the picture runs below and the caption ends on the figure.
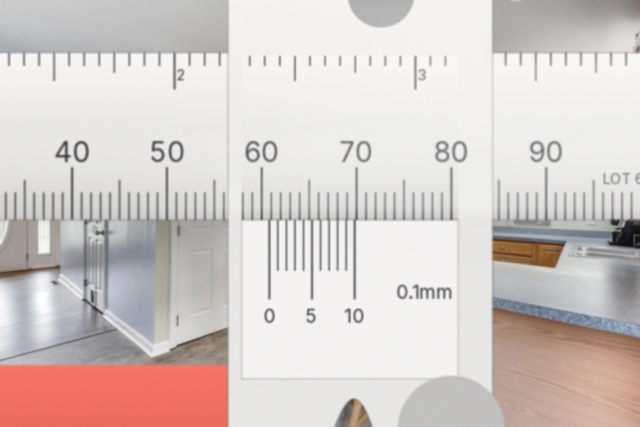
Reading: value=60.8 unit=mm
